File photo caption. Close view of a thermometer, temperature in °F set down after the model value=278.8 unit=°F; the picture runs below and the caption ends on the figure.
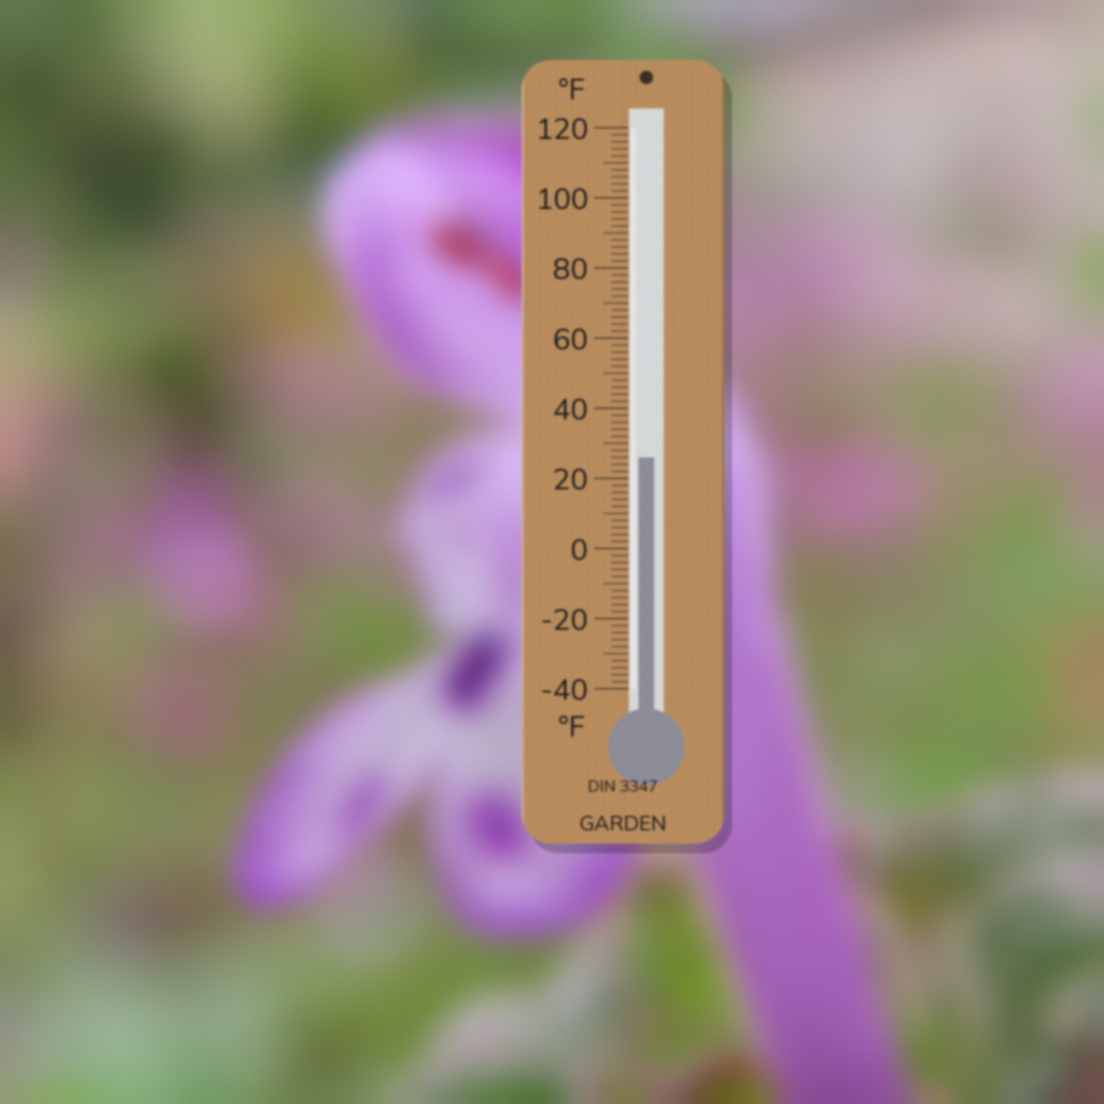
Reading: value=26 unit=°F
